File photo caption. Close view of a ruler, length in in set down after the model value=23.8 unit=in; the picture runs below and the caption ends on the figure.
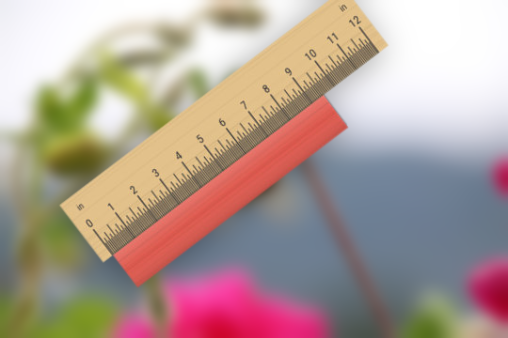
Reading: value=9.5 unit=in
